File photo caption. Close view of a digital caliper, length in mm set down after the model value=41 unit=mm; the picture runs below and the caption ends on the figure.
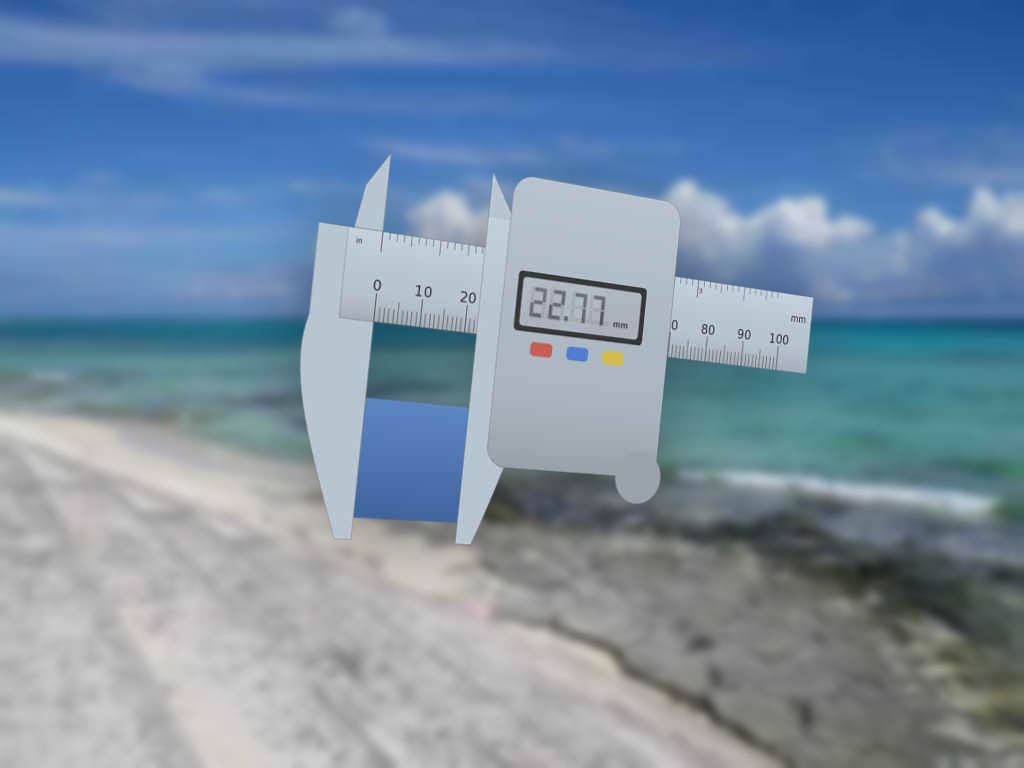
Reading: value=22.77 unit=mm
